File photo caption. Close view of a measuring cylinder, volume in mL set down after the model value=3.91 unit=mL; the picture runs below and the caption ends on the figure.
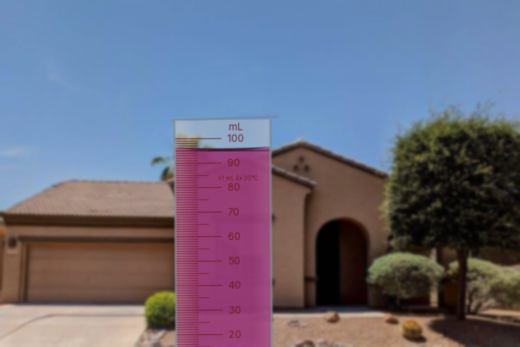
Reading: value=95 unit=mL
